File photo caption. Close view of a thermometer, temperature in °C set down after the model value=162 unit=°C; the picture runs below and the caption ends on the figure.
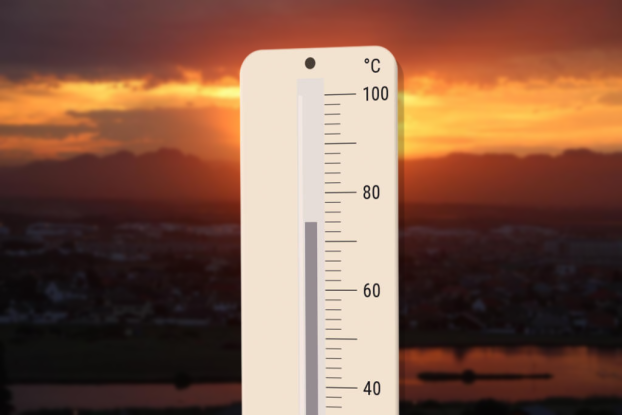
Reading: value=74 unit=°C
